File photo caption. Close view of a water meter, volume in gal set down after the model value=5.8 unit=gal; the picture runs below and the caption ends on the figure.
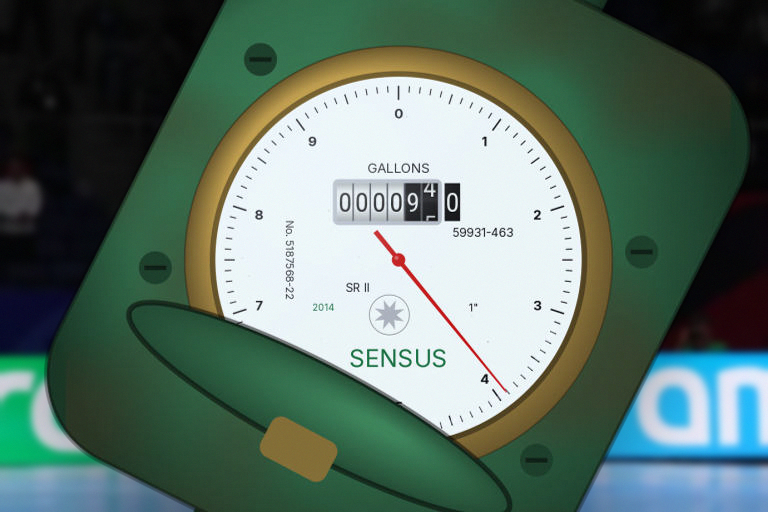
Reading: value=943.9 unit=gal
